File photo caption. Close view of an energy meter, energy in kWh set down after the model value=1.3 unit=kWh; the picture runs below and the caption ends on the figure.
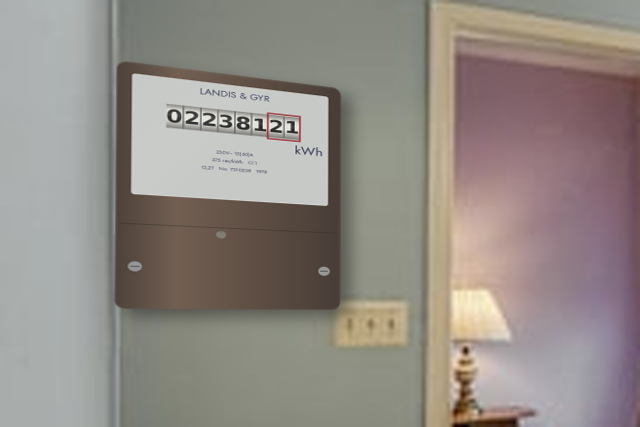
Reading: value=22381.21 unit=kWh
